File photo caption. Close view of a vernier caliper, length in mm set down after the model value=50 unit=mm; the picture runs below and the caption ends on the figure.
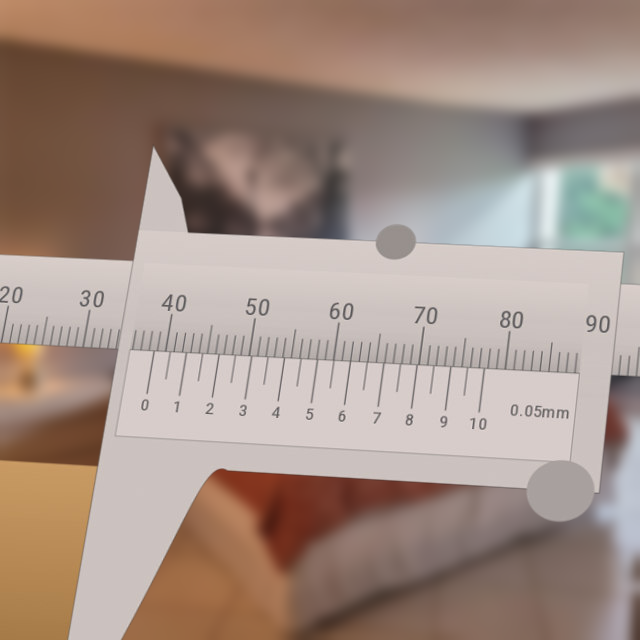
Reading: value=38.6 unit=mm
